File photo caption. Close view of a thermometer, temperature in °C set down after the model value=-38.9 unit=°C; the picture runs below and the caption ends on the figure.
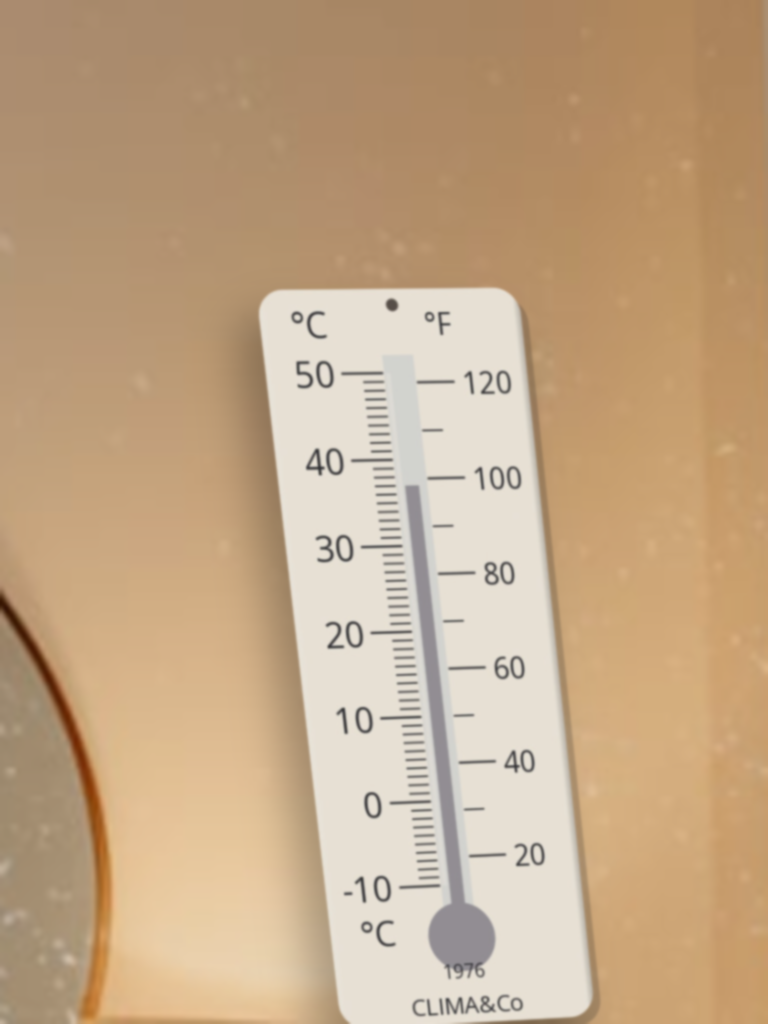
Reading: value=37 unit=°C
